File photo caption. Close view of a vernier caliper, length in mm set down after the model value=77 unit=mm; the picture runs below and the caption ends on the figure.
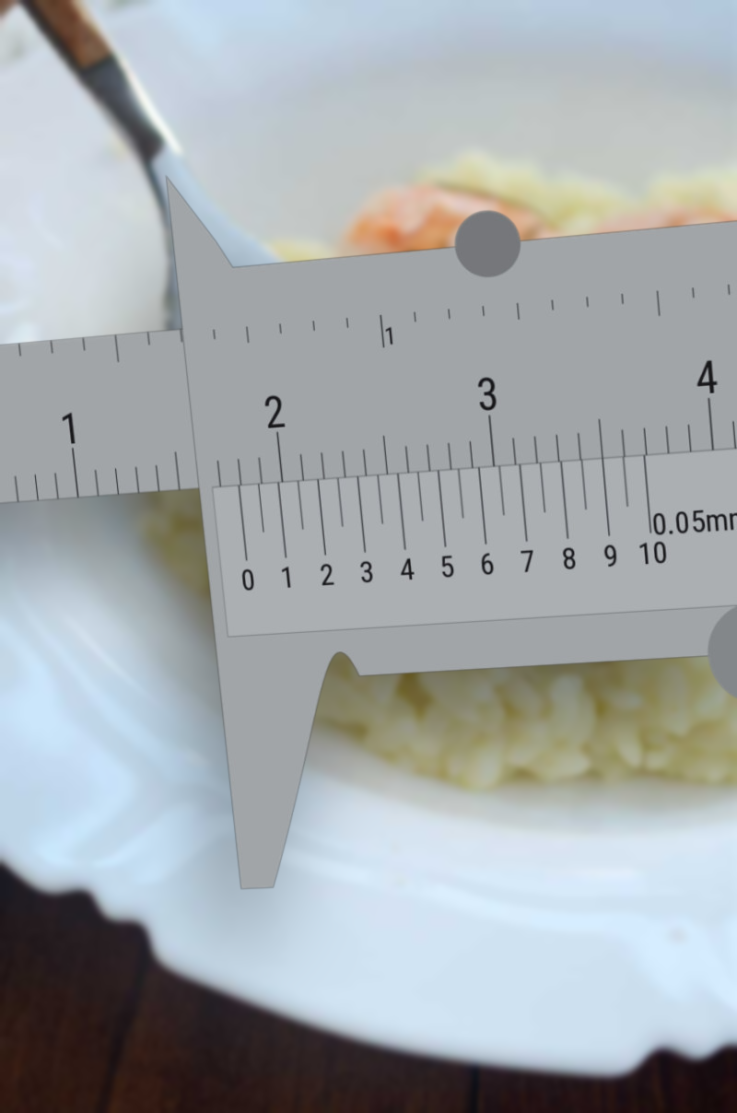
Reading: value=17.9 unit=mm
